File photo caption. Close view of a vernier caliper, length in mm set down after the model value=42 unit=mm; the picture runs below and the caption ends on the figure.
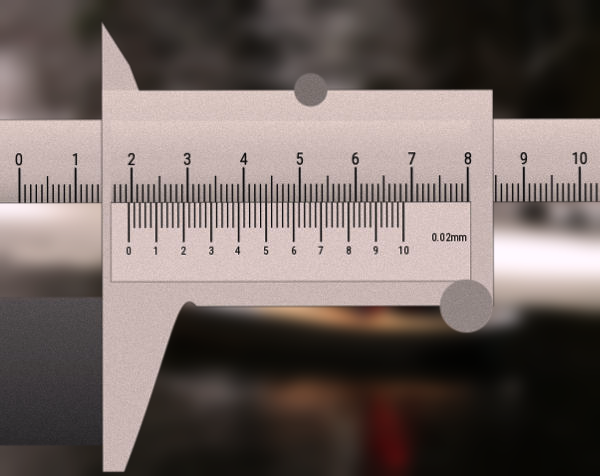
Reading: value=19.5 unit=mm
